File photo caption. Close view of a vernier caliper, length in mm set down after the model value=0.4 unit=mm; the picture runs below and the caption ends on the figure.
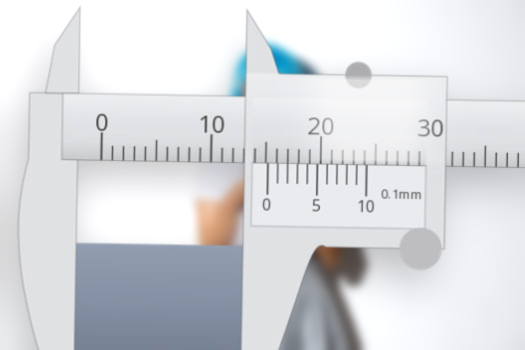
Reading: value=15.2 unit=mm
